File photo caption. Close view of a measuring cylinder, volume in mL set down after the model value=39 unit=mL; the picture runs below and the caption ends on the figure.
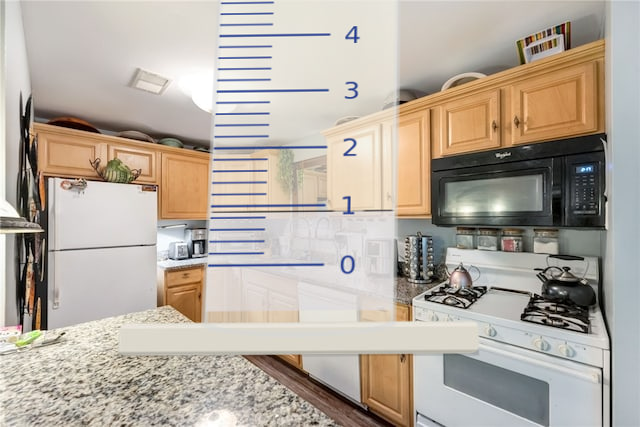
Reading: value=0.9 unit=mL
